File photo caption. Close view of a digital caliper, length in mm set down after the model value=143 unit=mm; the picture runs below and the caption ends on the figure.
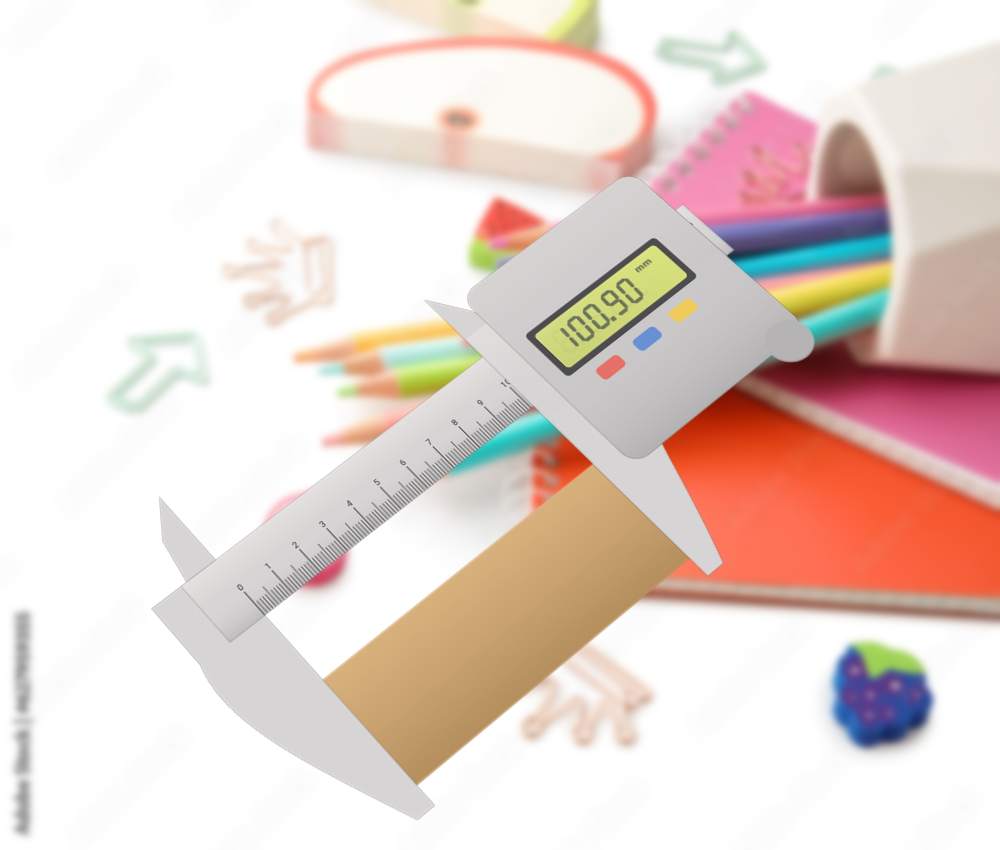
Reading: value=100.90 unit=mm
